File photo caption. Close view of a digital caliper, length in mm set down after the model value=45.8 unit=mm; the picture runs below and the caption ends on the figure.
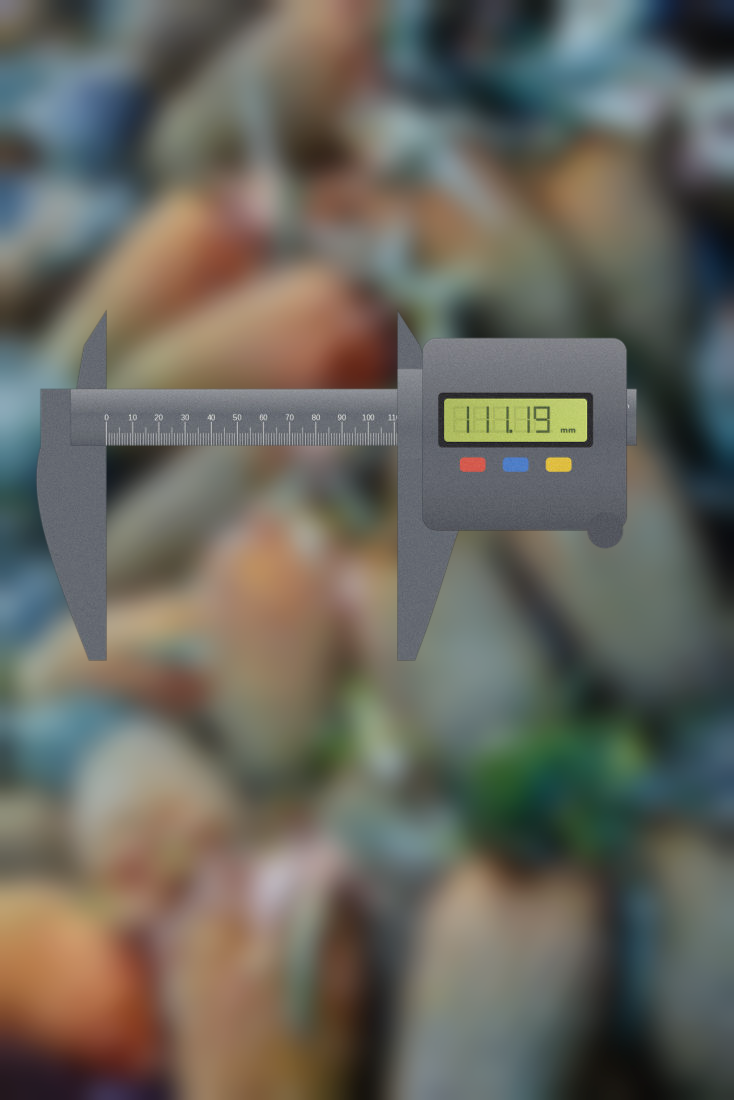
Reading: value=111.19 unit=mm
